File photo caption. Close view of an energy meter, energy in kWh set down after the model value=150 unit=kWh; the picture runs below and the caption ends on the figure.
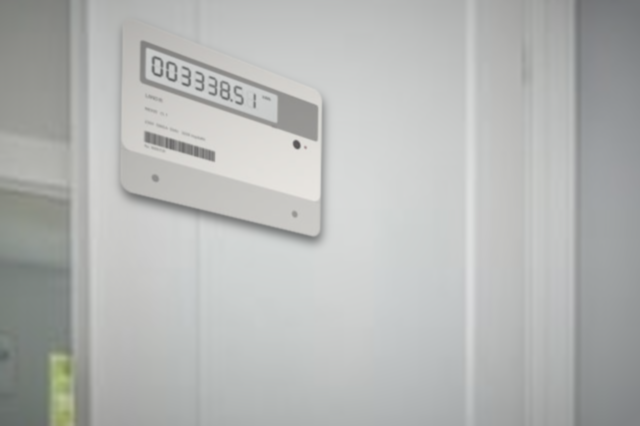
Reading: value=3338.51 unit=kWh
